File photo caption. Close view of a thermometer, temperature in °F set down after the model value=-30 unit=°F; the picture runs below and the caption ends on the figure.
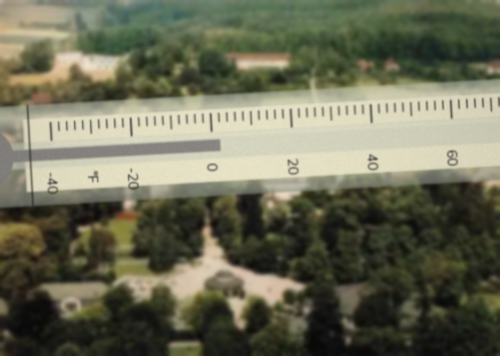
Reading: value=2 unit=°F
